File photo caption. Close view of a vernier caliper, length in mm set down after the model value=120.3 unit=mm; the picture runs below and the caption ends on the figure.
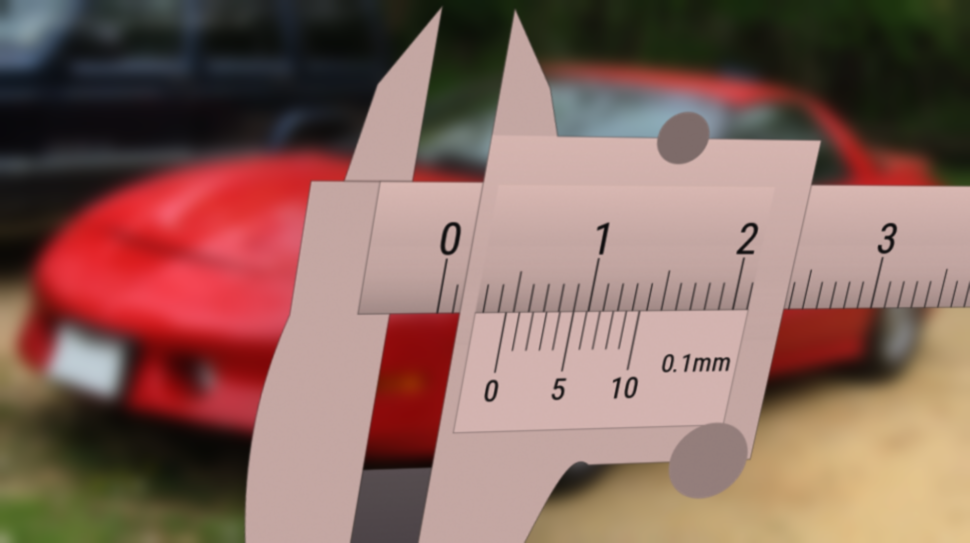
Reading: value=4.5 unit=mm
